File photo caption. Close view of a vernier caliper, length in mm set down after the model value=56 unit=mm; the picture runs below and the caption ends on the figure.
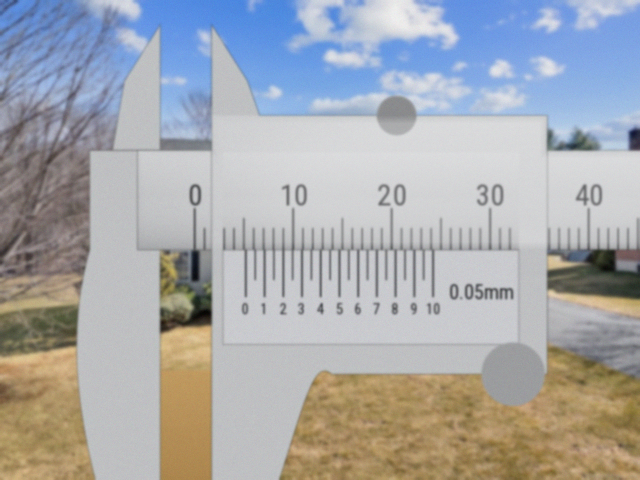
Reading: value=5.2 unit=mm
